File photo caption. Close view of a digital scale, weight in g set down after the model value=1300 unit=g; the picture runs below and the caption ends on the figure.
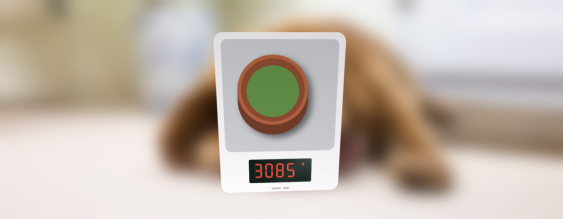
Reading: value=3085 unit=g
